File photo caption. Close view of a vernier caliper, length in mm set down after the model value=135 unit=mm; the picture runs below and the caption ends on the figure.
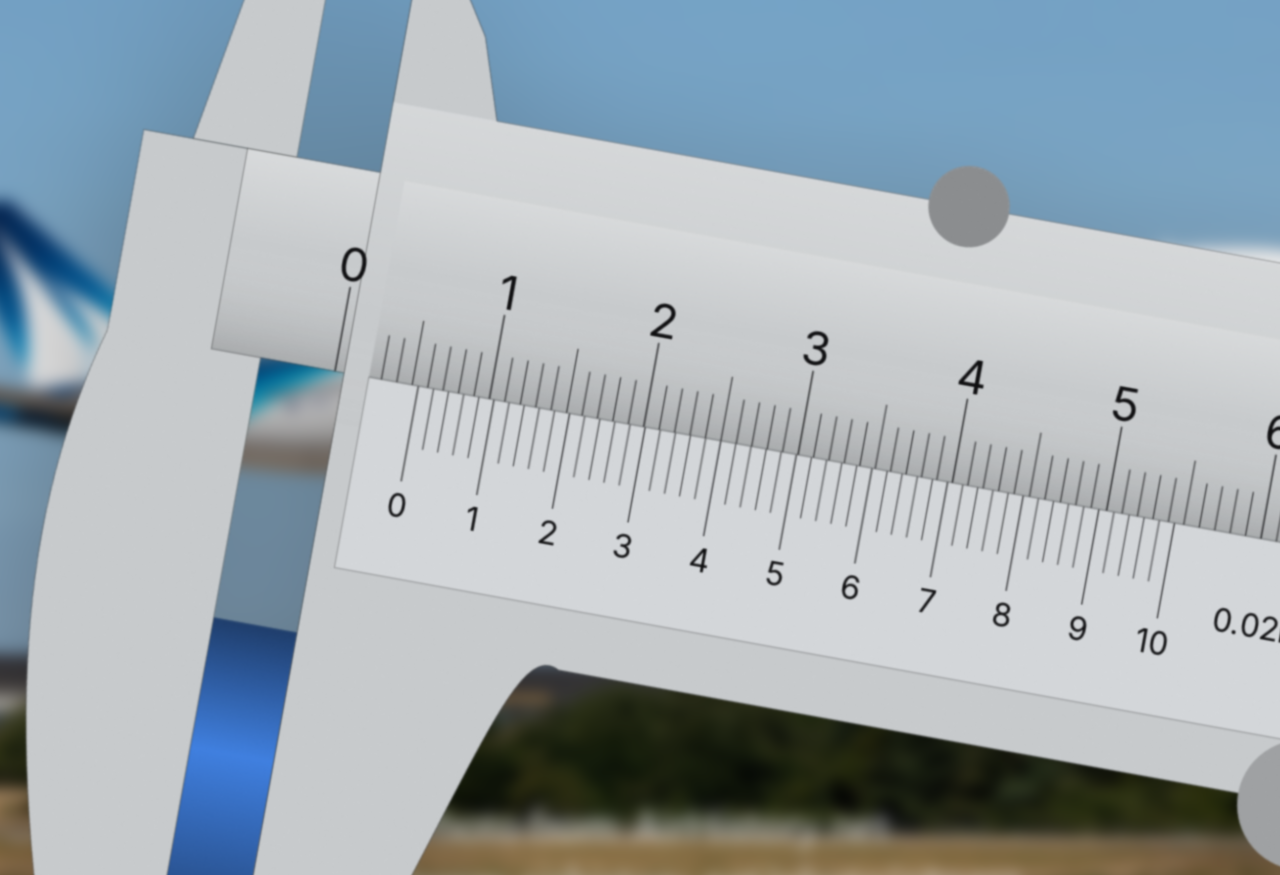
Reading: value=5.4 unit=mm
